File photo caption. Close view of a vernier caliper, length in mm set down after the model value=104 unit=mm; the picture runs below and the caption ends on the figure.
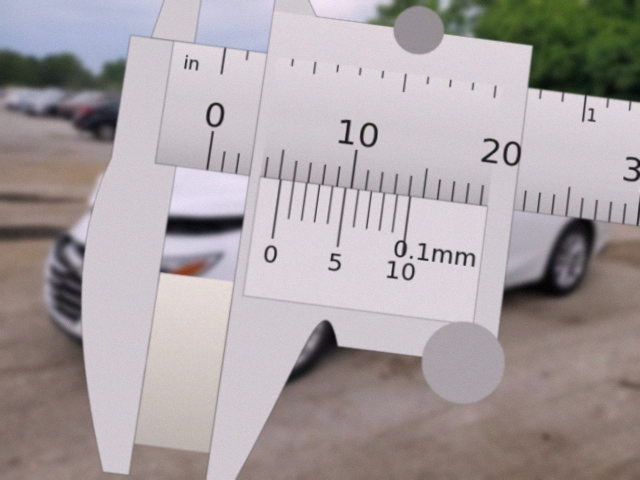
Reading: value=5.1 unit=mm
